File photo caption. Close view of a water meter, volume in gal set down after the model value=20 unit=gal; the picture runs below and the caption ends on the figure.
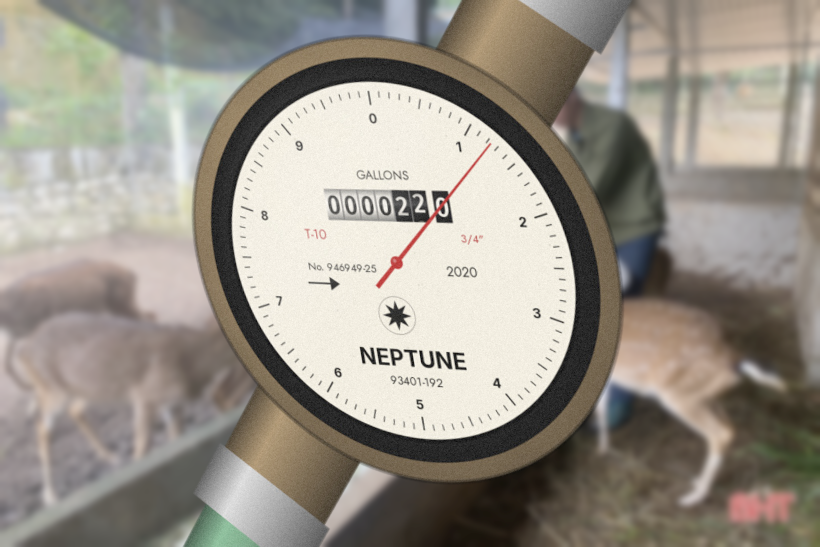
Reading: value=221.2 unit=gal
